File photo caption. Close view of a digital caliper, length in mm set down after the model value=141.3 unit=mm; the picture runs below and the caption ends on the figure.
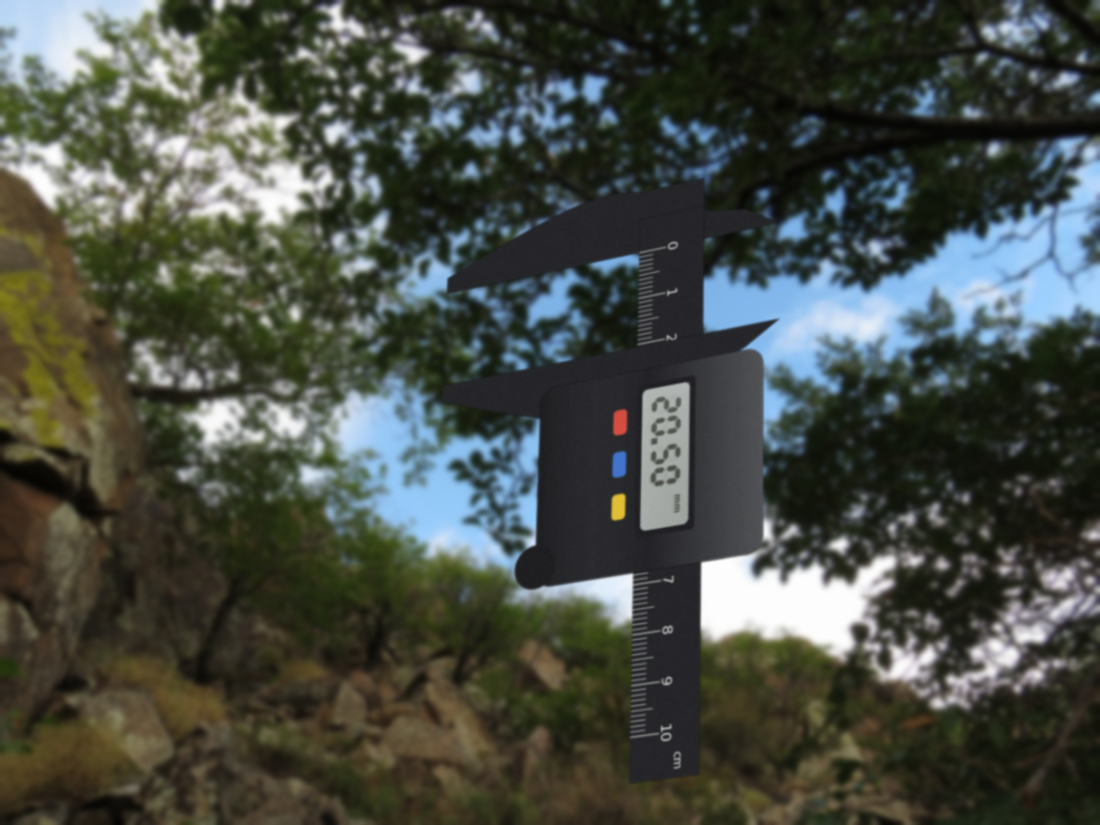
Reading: value=20.50 unit=mm
